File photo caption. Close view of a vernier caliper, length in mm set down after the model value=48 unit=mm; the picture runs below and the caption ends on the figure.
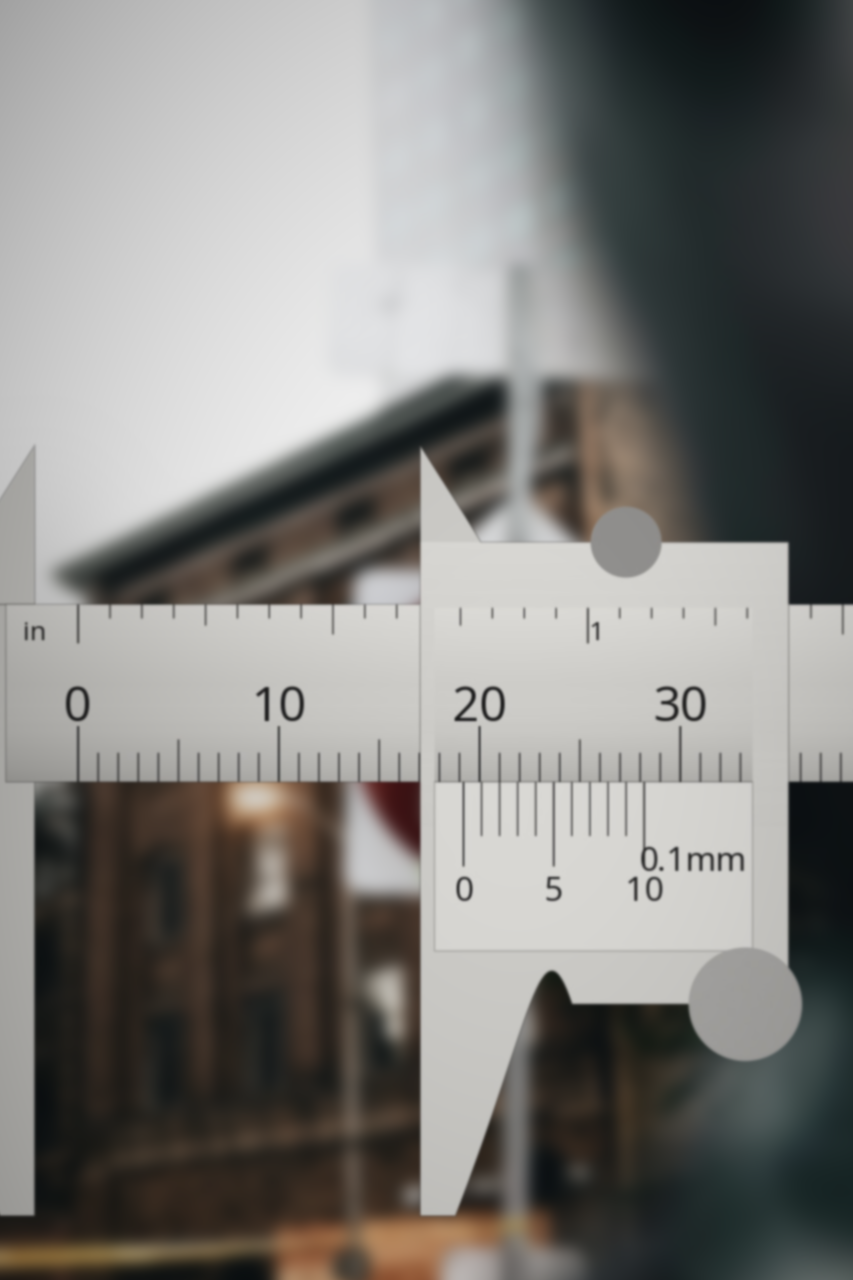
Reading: value=19.2 unit=mm
